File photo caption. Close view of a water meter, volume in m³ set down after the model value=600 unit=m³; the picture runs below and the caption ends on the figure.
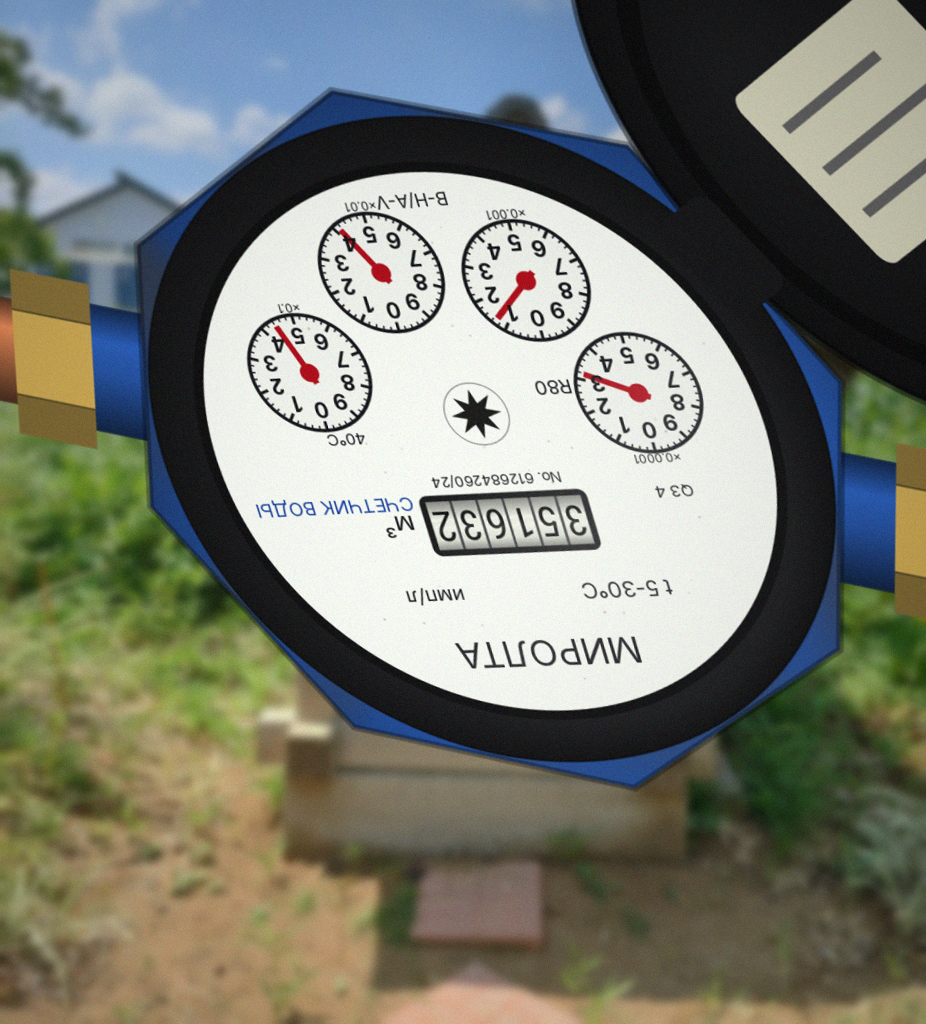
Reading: value=351632.4413 unit=m³
